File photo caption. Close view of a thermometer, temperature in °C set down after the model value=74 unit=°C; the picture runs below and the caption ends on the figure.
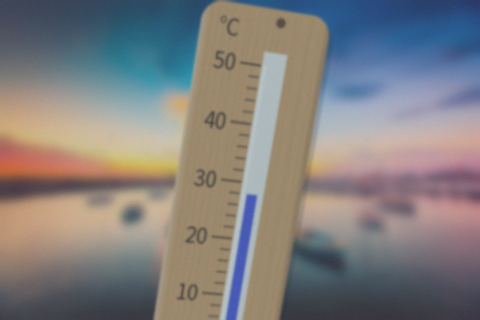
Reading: value=28 unit=°C
